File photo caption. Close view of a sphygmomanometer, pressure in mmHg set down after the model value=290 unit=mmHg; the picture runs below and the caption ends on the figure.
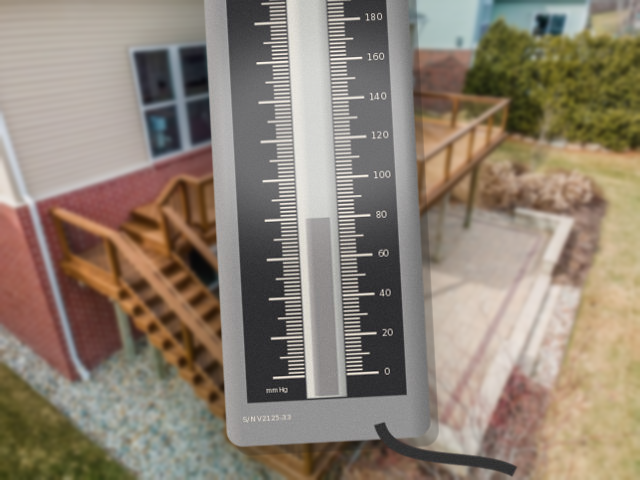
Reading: value=80 unit=mmHg
